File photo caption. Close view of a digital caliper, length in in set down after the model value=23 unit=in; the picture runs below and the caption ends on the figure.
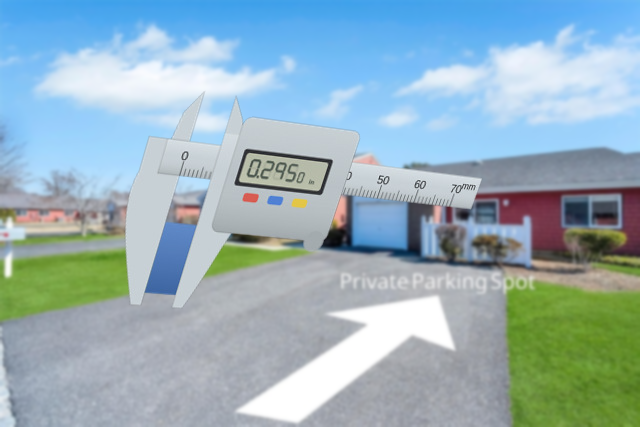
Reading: value=0.2950 unit=in
